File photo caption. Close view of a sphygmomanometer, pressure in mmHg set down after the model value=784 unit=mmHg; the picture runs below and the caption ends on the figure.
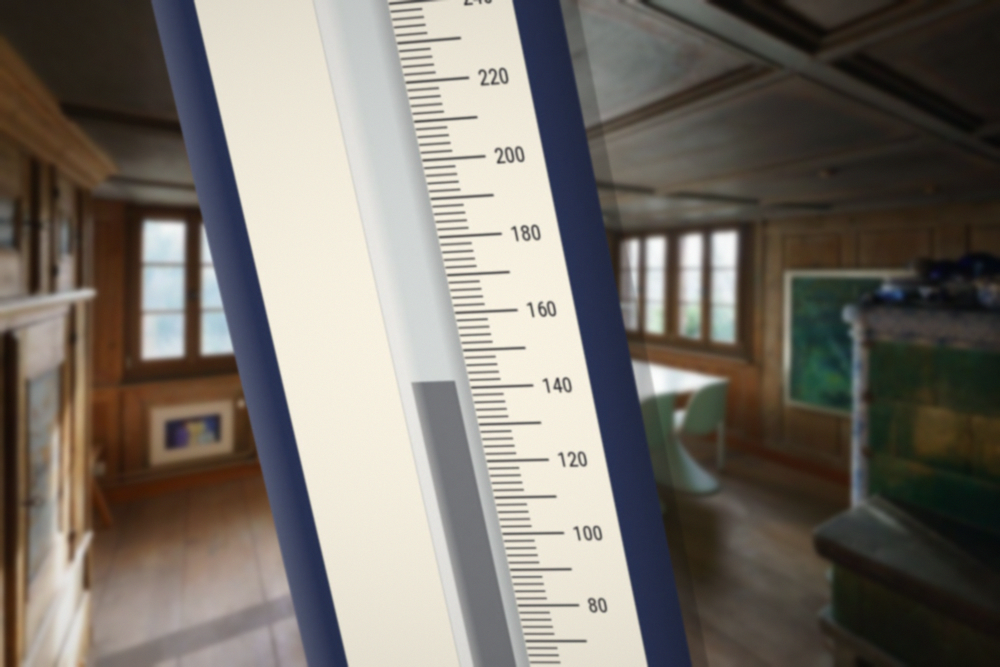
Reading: value=142 unit=mmHg
